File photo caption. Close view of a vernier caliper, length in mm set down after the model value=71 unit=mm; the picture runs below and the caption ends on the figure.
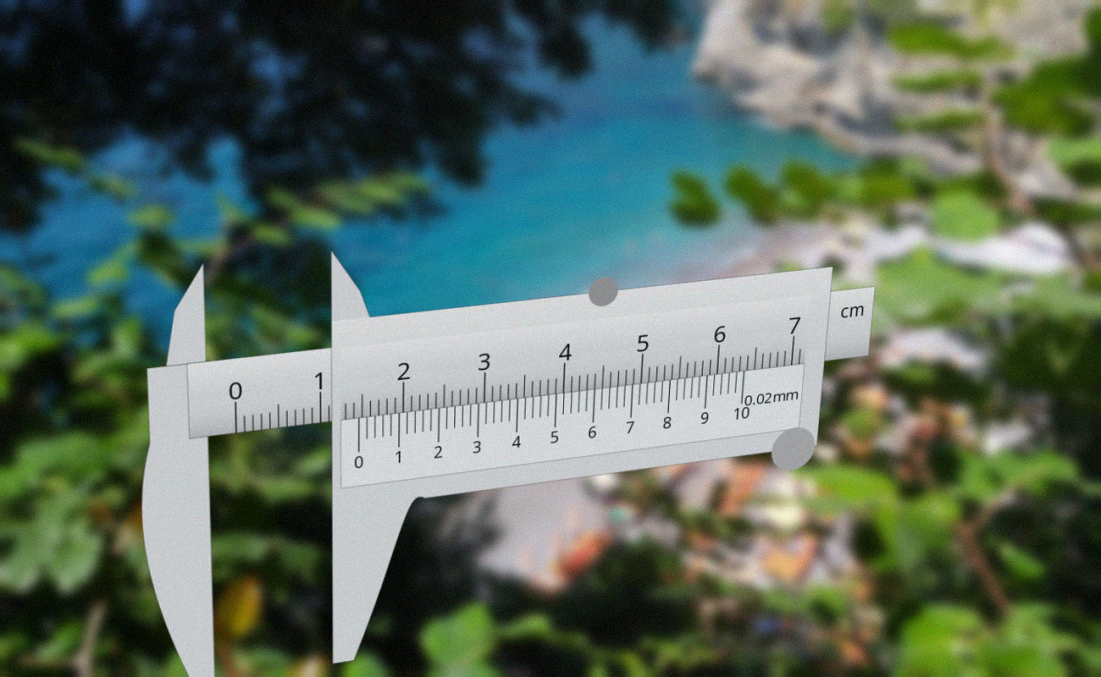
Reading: value=14.6 unit=mm
